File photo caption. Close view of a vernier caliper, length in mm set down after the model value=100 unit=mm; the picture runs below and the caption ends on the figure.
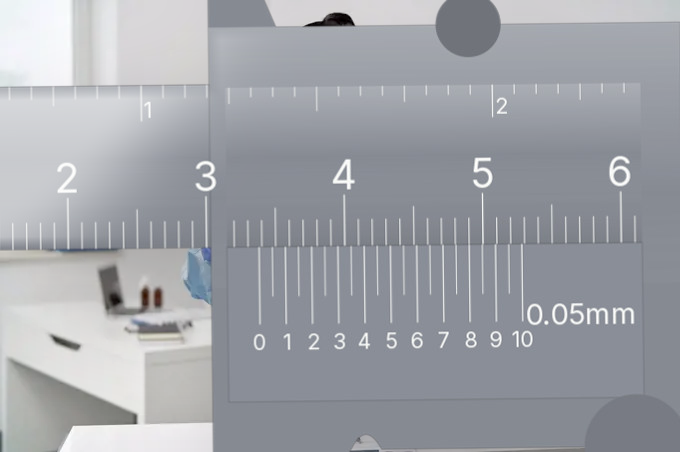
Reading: value=33.8 unit=mm
